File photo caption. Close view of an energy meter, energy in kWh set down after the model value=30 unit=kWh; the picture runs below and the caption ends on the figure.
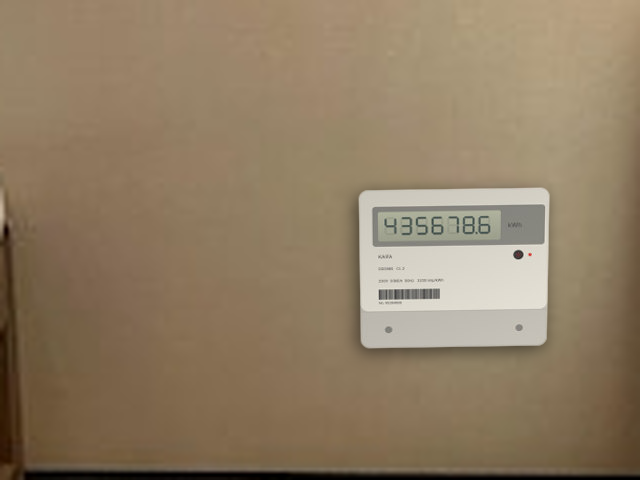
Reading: value=435678.6 unit=kWh
